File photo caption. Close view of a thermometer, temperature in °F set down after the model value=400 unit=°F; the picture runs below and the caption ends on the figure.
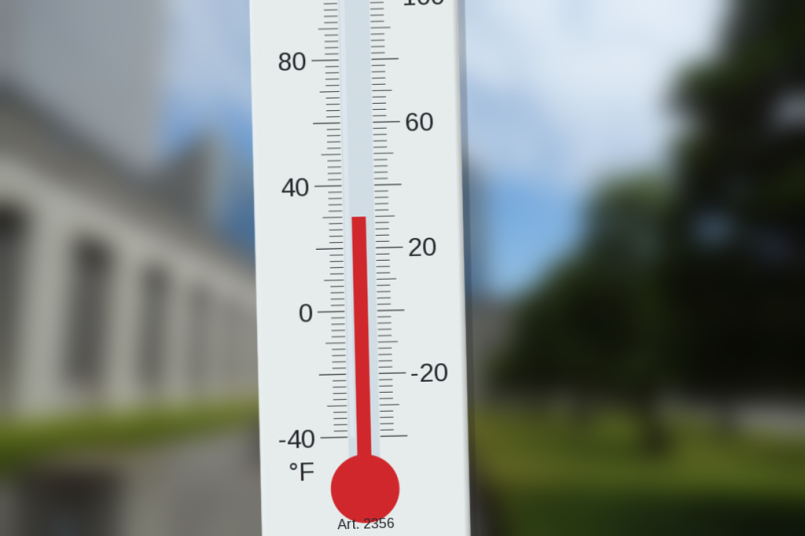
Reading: value=30 unit=°F
